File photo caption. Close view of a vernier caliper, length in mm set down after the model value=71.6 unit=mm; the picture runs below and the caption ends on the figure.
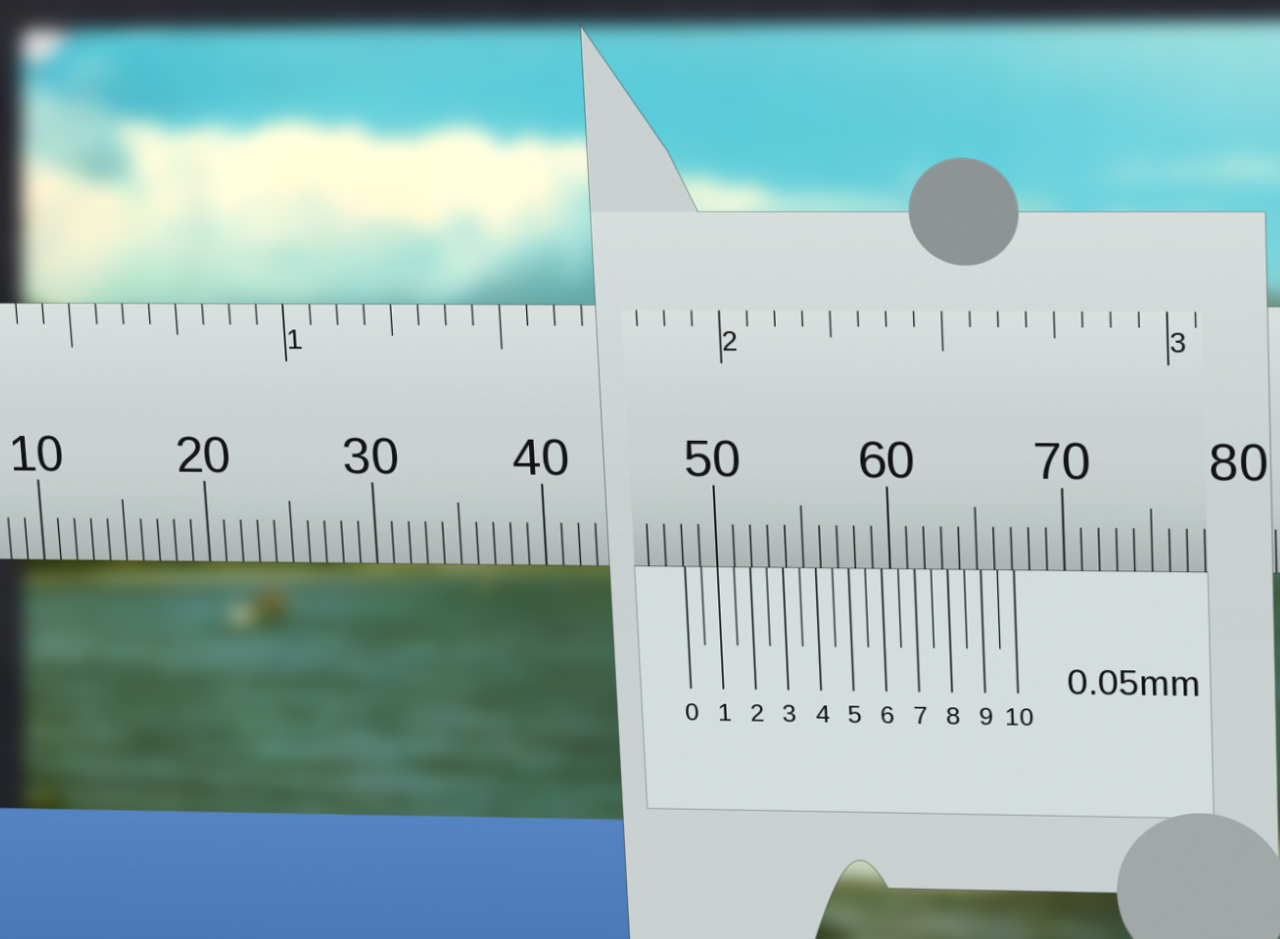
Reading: value=48.1 unit=mm
